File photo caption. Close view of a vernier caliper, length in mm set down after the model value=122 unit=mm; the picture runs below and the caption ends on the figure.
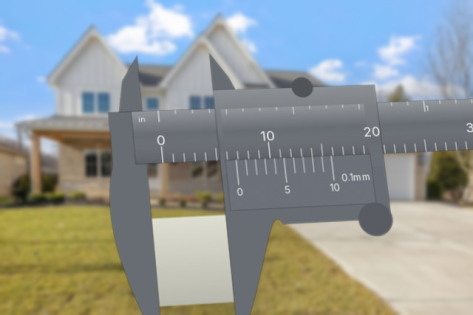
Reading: value=6.8 unit=mm
